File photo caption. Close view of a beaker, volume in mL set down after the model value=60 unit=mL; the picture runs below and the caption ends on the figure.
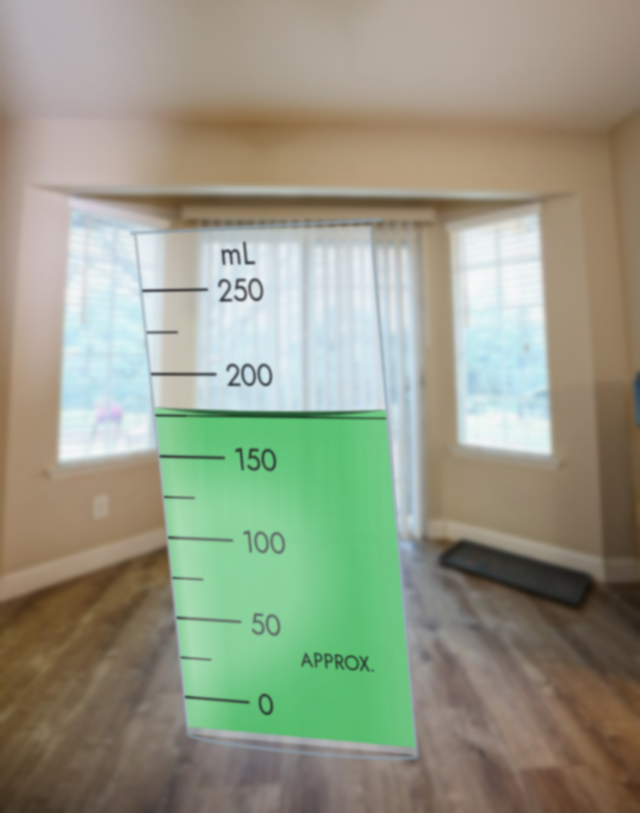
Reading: value=175 unit=mL
